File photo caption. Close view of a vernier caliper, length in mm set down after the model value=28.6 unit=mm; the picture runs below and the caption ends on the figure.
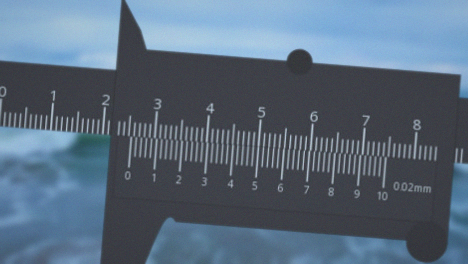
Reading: value=25.5 unit=mm
